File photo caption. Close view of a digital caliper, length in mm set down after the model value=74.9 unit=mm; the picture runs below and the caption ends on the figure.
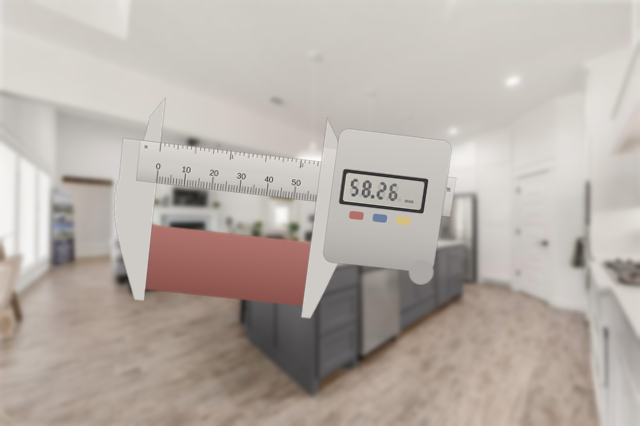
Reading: value=58.26 unit=mm
